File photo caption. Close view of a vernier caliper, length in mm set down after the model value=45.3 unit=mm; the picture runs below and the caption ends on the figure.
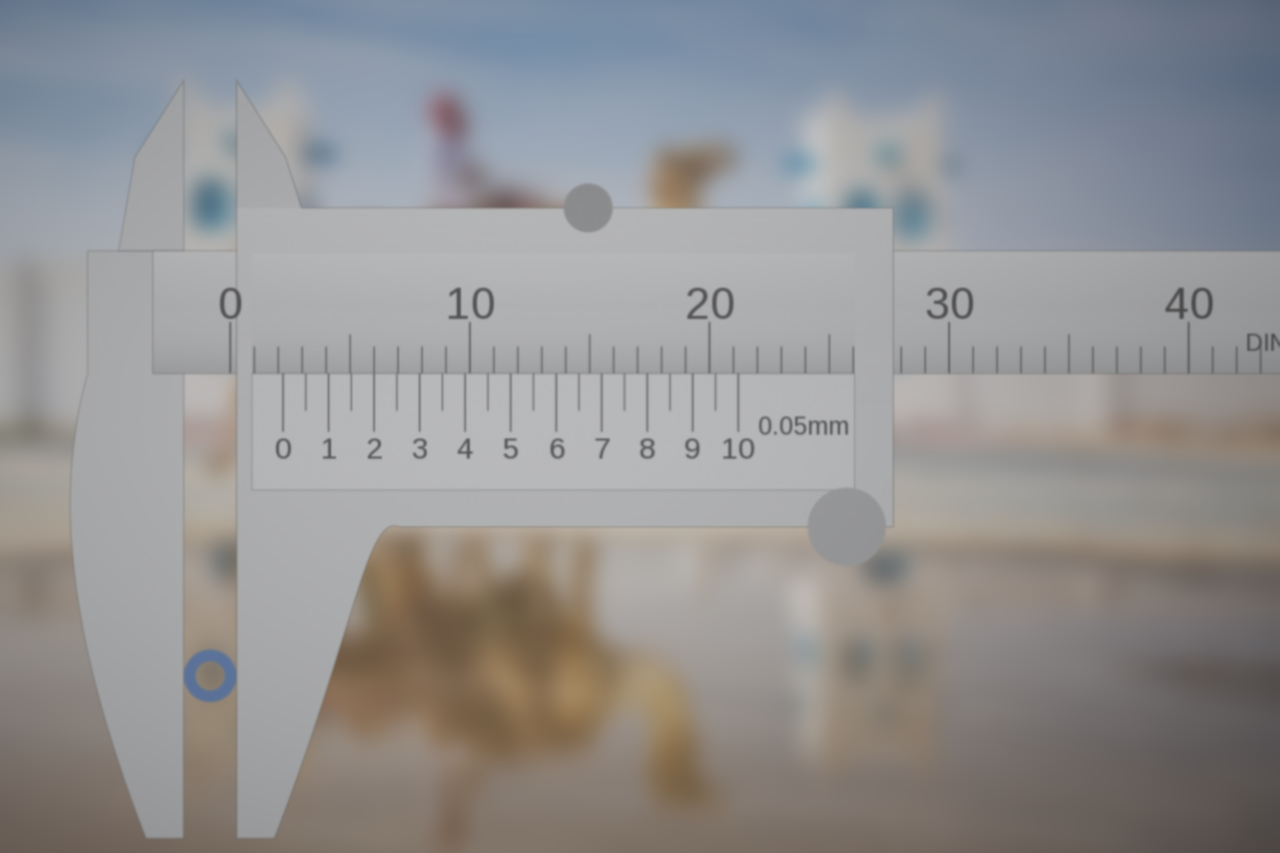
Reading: value=2.2 unit=mm
